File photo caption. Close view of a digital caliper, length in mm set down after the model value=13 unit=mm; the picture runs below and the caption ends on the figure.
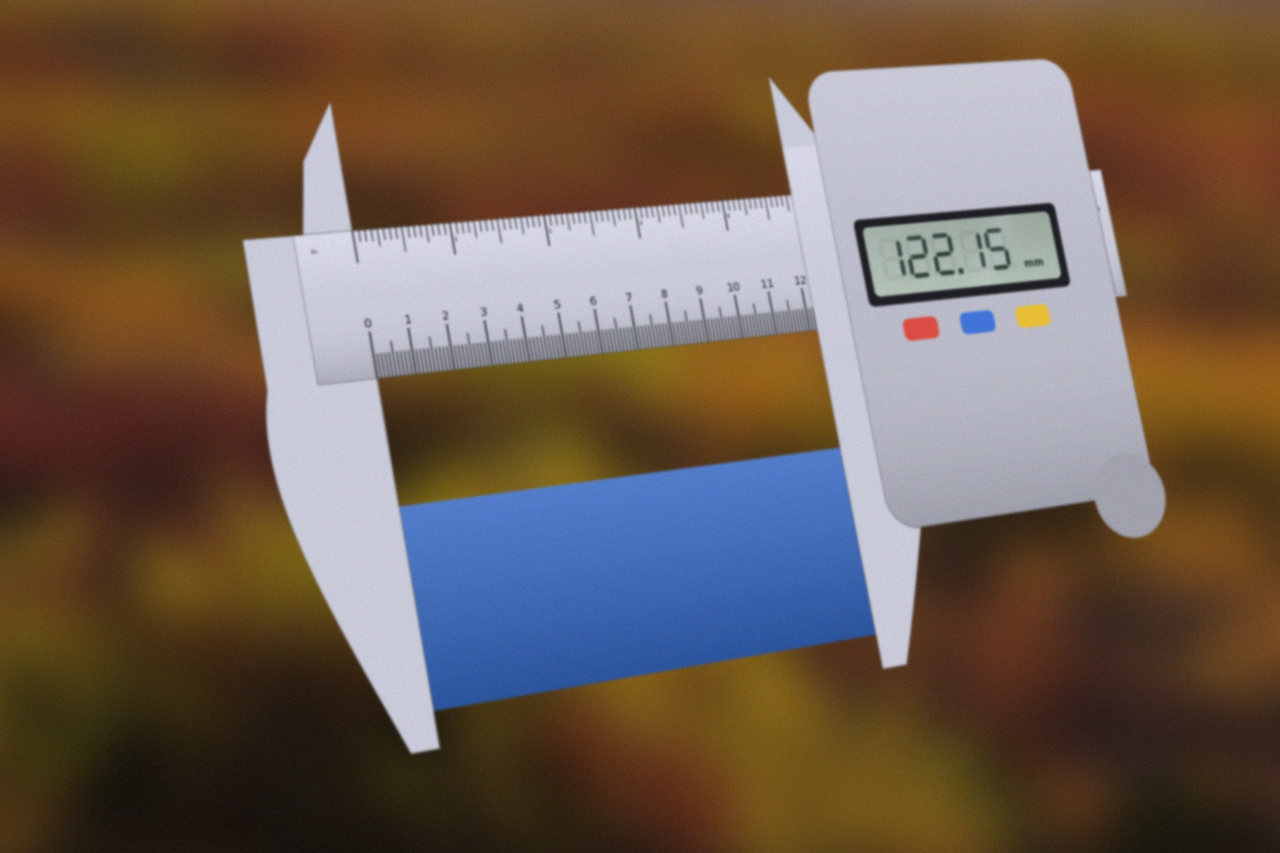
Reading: value=122.15 unit=mm
